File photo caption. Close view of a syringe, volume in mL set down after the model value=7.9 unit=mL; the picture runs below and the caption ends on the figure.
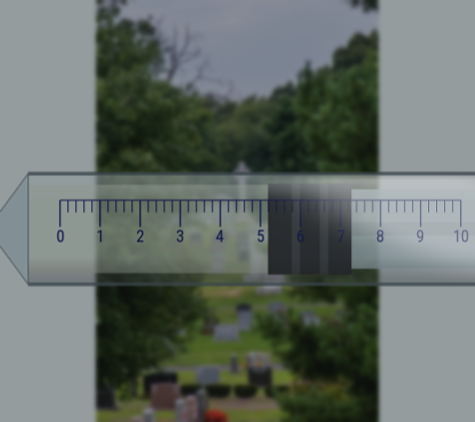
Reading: value=5.2 unit=mL
